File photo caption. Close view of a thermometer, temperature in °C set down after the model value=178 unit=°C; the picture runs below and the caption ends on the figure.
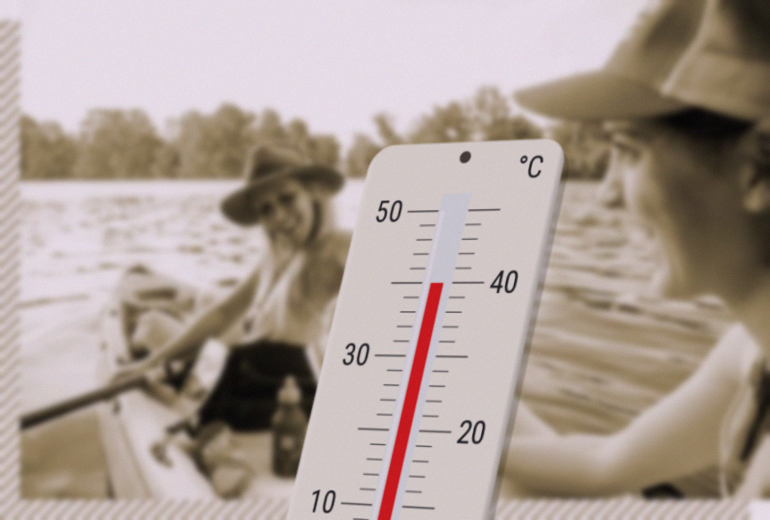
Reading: value=40 unit=°C
